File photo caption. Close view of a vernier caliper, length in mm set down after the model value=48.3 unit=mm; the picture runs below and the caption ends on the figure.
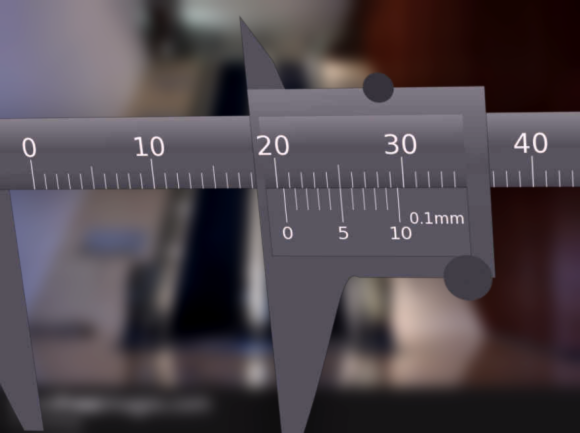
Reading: value=20.5 unit=mm
